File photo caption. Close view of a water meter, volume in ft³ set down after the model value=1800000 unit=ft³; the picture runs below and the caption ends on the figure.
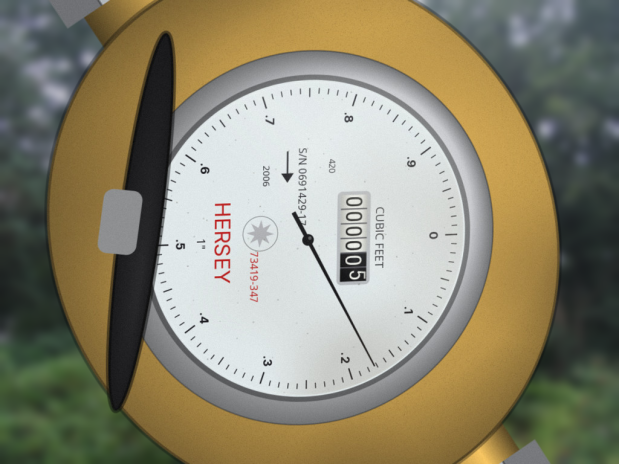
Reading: value=5.17 unit=ft³
